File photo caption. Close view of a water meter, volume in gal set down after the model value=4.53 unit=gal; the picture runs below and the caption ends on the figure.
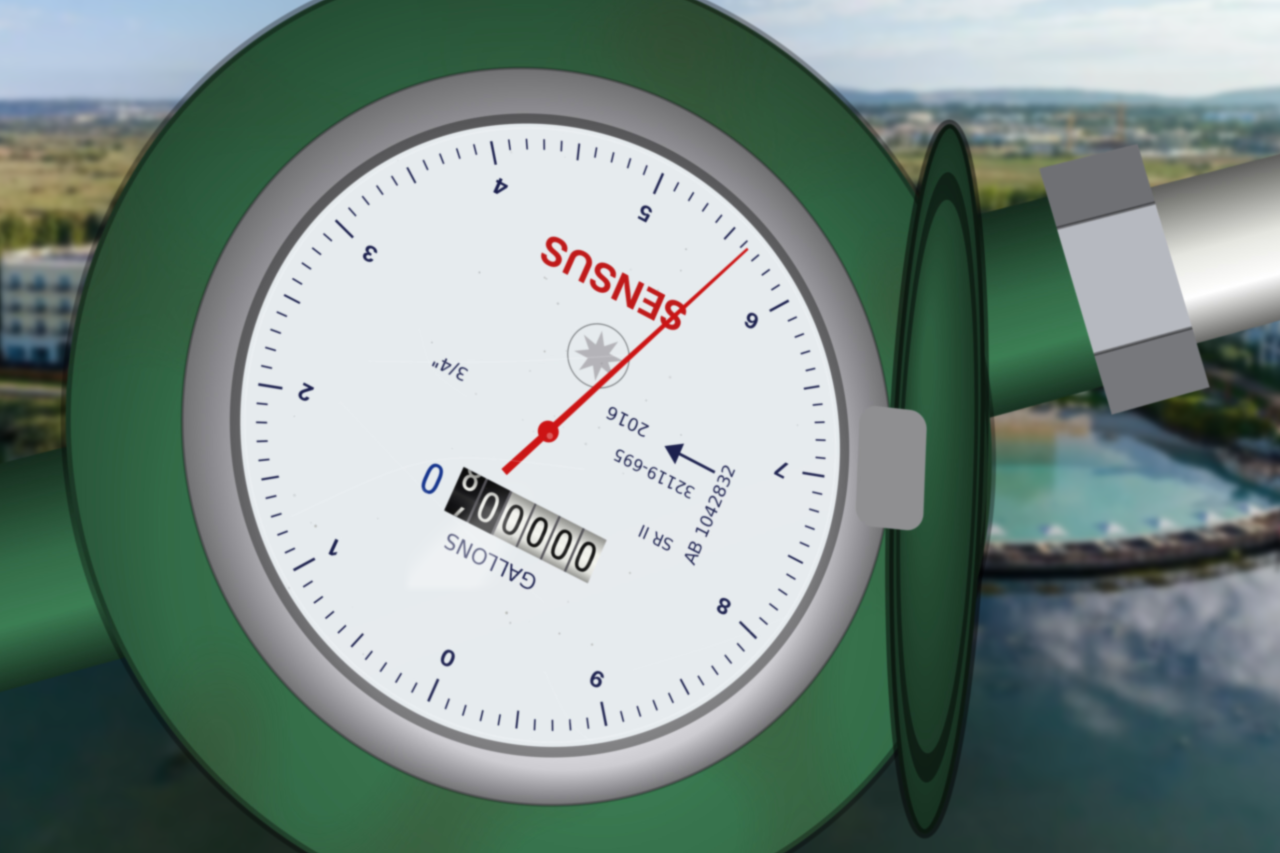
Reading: value=75.6 unit=gal
